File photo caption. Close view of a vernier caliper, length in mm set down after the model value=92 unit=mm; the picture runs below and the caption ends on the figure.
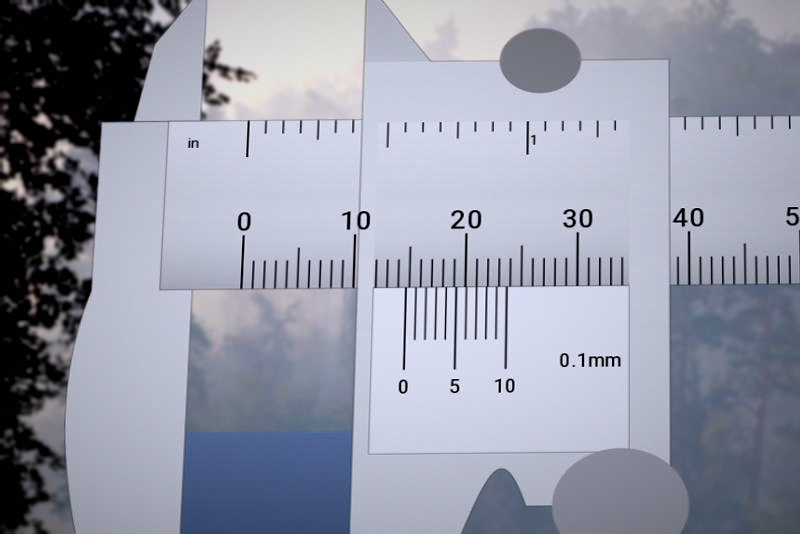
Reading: value=14.7 unit=mm
